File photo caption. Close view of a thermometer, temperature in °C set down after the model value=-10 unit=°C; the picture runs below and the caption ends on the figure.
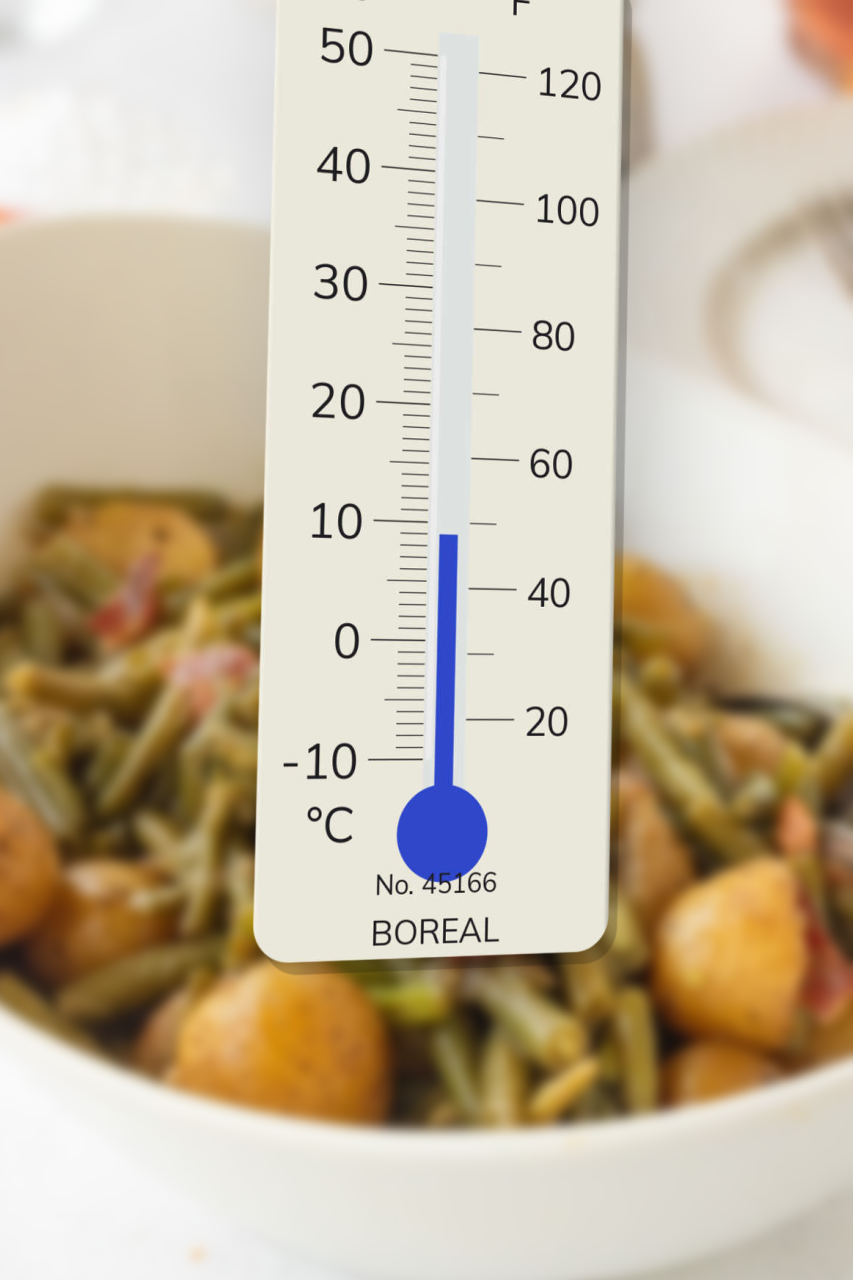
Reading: value=9 unit=°C
